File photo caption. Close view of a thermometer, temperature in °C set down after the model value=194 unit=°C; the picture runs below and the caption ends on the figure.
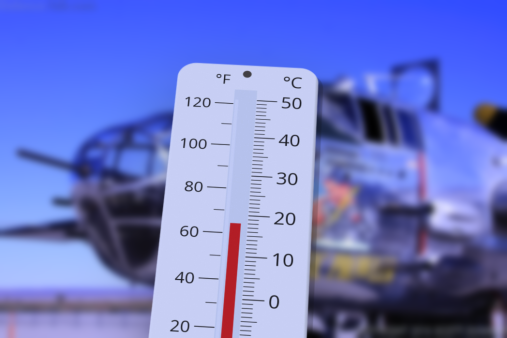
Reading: value=18 unit=°C
